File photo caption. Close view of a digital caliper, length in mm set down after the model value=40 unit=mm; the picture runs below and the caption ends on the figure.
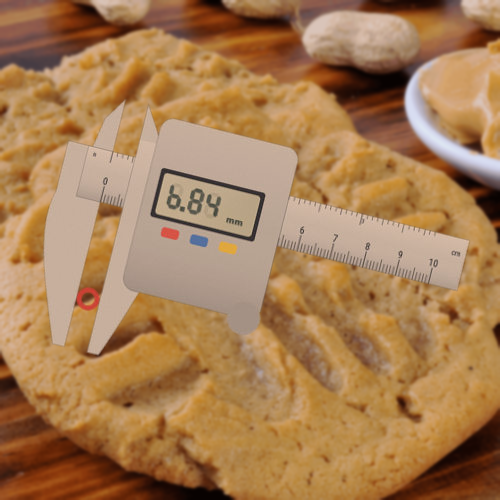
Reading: value=6.84 unit=mm
